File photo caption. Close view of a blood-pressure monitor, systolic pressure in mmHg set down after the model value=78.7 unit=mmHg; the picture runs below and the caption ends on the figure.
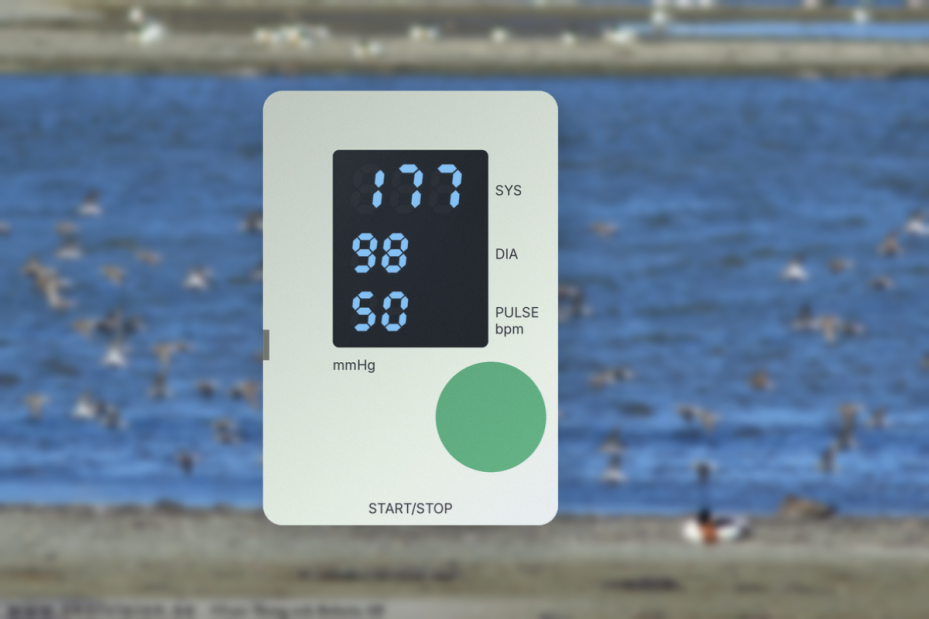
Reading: value=177 unit=mmHg
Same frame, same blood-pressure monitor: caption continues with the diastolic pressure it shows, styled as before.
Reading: value=98 unit=mmHg
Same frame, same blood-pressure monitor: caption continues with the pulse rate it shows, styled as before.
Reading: value=50 unit=bpm
